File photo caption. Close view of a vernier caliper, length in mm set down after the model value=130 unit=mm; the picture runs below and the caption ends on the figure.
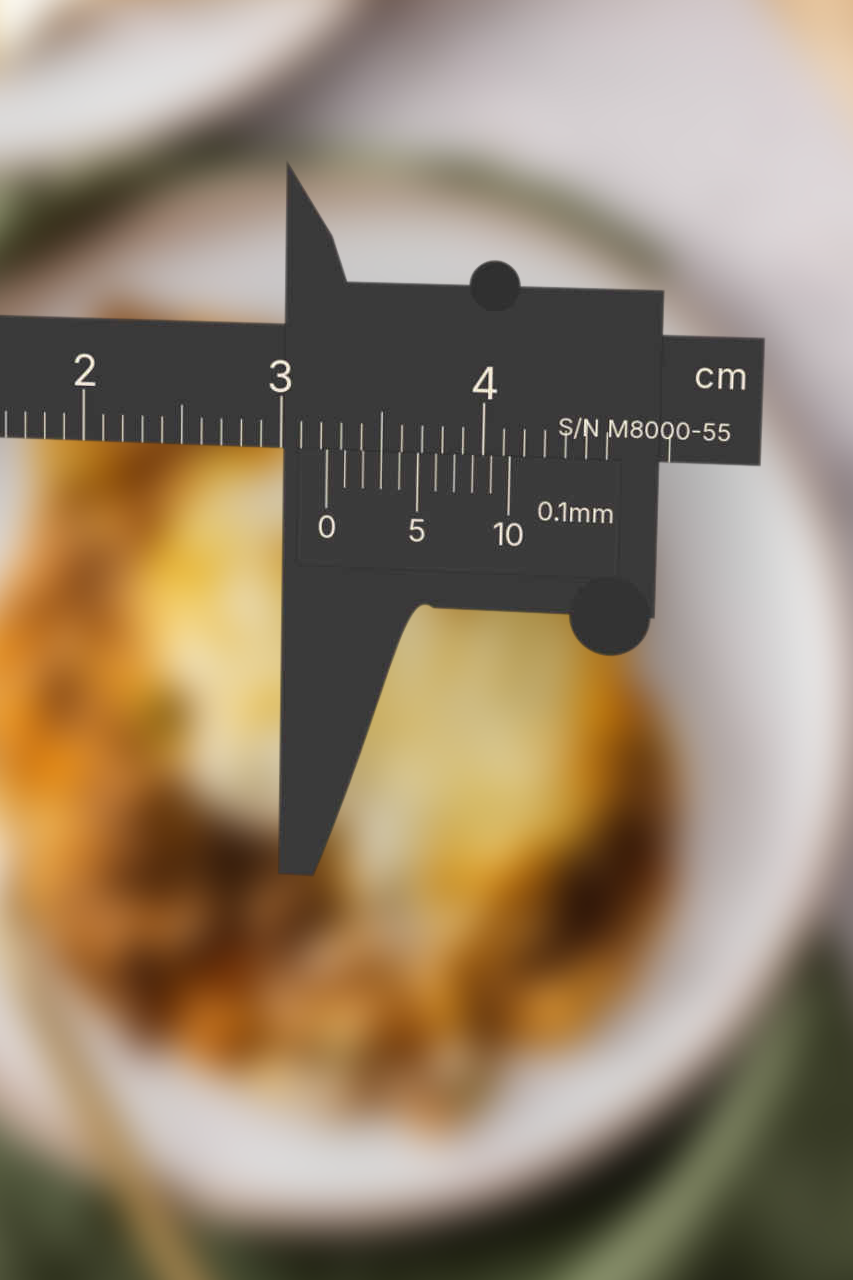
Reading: value=32.3 unit=mm
